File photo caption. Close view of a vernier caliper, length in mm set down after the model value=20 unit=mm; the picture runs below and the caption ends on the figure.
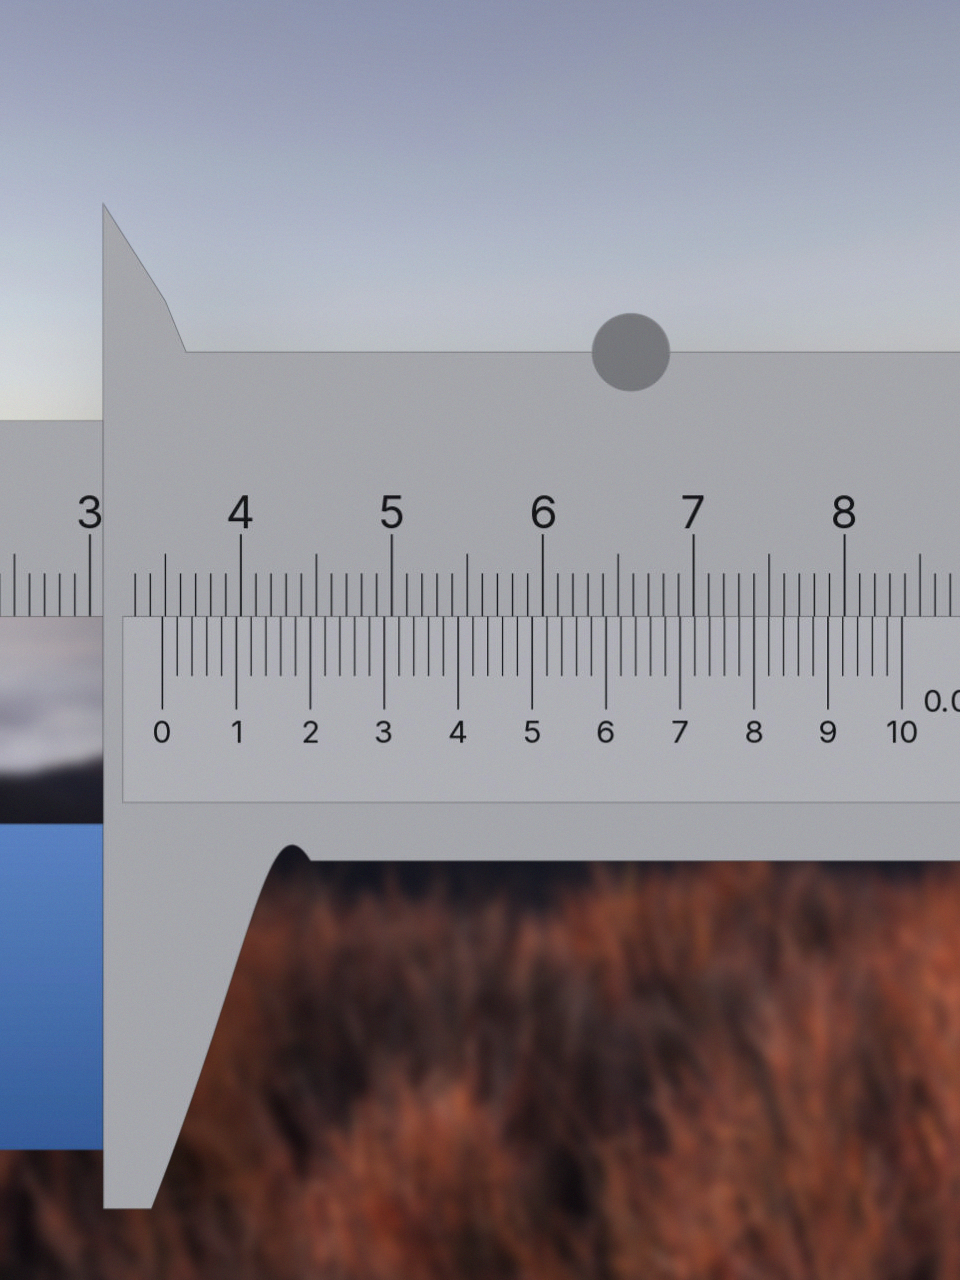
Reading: value=34.8 unit=mm
